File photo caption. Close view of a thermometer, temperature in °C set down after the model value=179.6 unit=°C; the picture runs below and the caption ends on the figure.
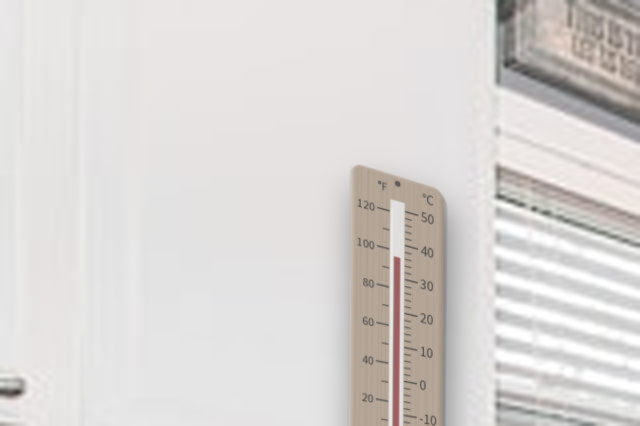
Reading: value=36 unit=°C
